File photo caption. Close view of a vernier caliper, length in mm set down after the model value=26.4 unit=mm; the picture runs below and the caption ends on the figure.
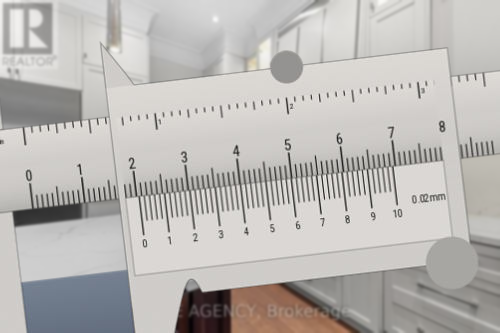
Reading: value=20.5 unit=mm
